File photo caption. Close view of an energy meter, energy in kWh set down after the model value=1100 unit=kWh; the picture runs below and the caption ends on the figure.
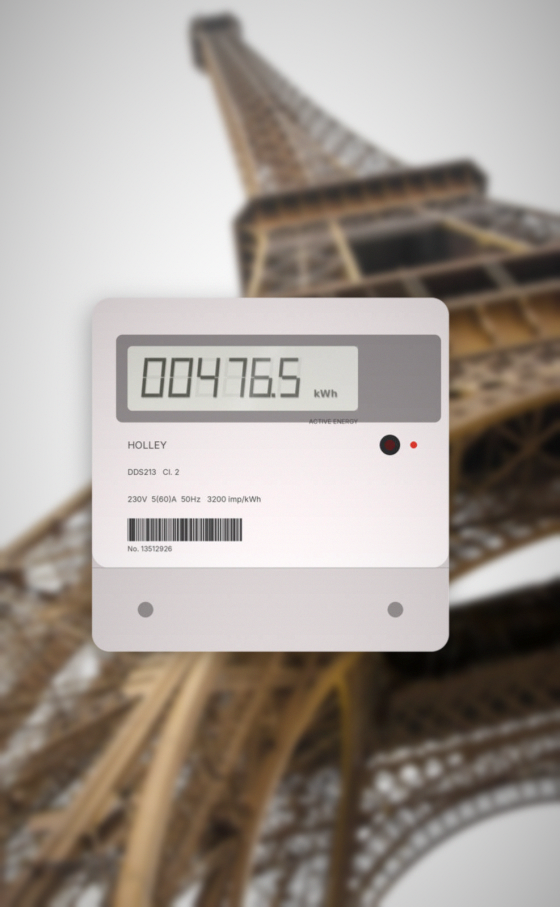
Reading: value=476.5 unit=kWh
